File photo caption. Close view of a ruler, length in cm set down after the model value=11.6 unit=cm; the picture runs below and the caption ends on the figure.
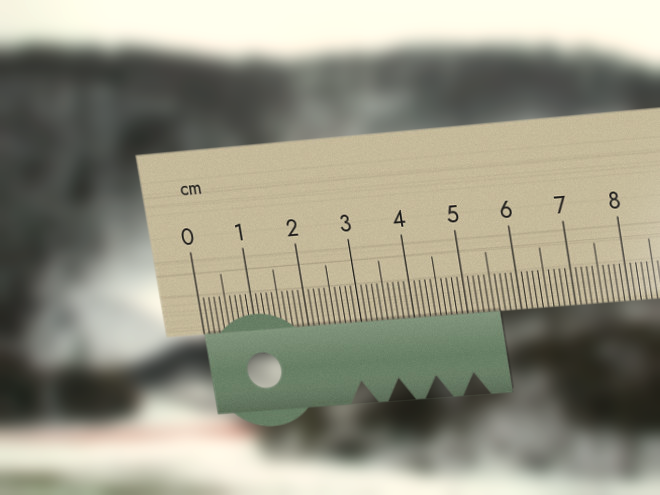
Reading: value=5.6 unit=cm
